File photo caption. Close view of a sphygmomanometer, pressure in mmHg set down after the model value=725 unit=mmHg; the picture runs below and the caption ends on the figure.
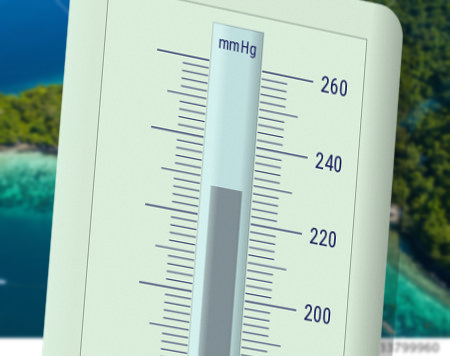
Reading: value=228 unit=mmHg
